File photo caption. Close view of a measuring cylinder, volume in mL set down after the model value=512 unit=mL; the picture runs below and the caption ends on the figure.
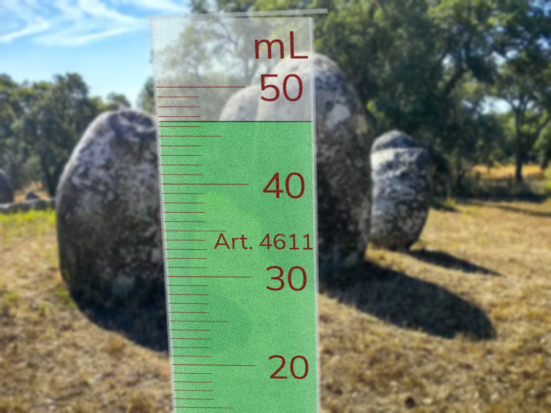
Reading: value=46.5 unit=mL
